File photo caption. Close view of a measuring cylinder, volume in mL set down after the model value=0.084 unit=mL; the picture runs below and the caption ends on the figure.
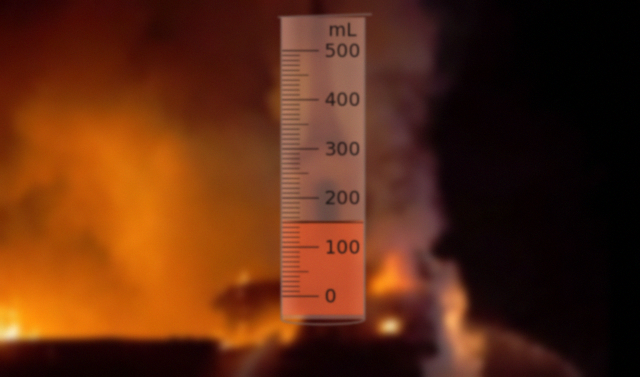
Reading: value=150 unit=mL
